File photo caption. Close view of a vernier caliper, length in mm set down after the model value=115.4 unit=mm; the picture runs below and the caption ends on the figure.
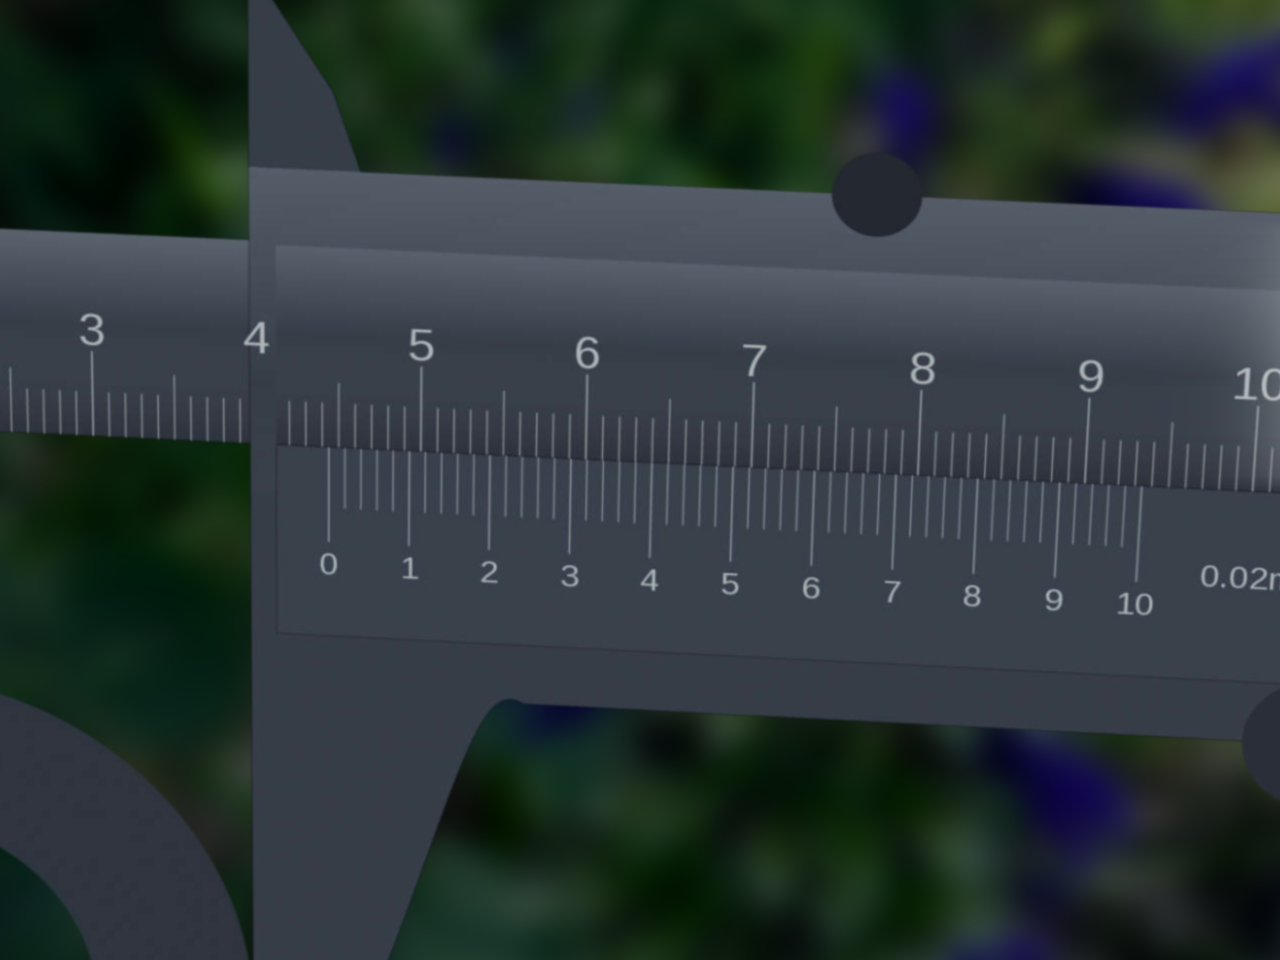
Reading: value=44.4 unit=mm
